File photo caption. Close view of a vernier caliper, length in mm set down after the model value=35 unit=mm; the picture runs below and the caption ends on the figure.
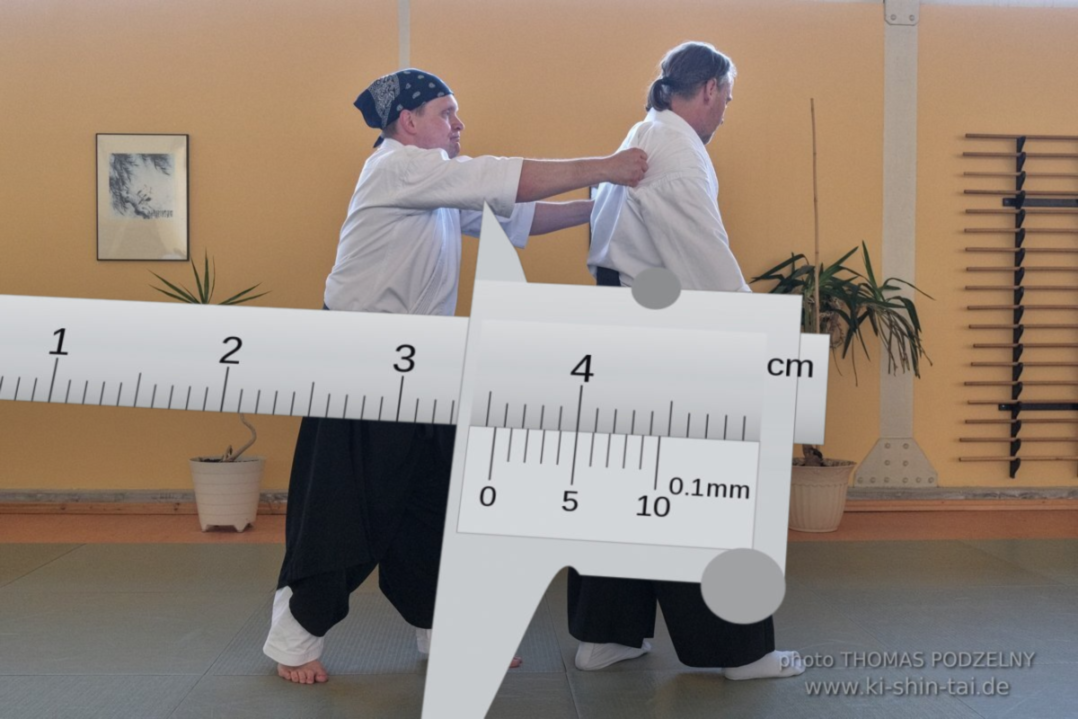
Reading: value=35.5 unit=mm
